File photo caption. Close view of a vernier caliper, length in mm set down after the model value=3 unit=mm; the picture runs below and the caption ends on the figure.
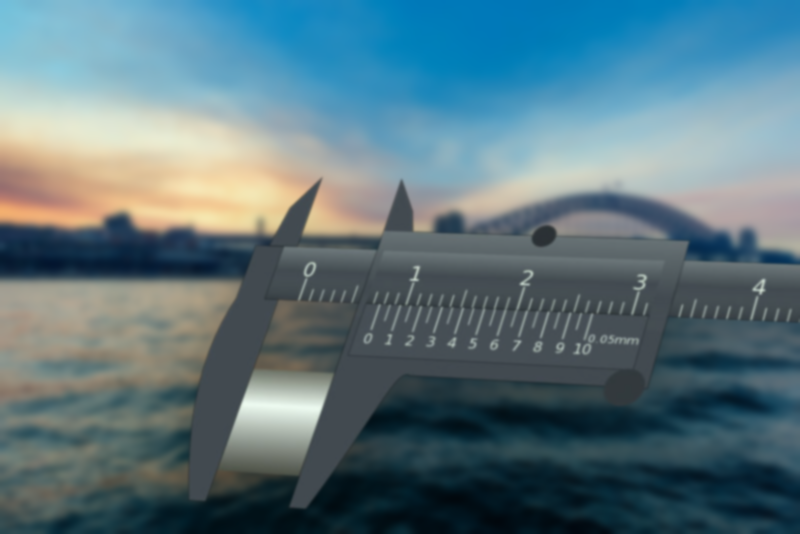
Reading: value=7.6 unit=mm
